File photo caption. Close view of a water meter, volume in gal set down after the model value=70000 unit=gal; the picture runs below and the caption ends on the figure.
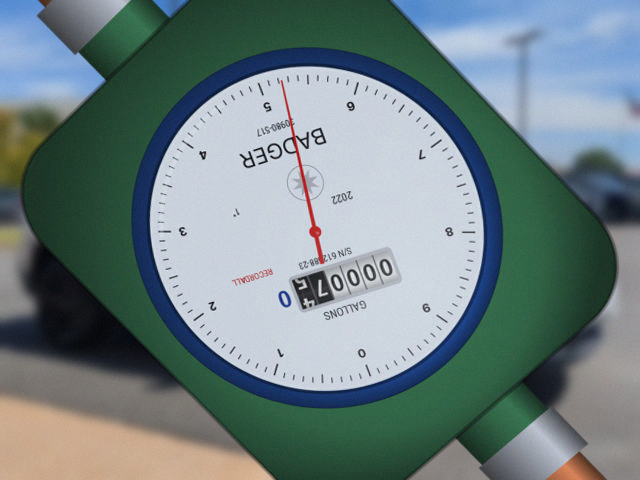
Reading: value=745.2 unit=gal
